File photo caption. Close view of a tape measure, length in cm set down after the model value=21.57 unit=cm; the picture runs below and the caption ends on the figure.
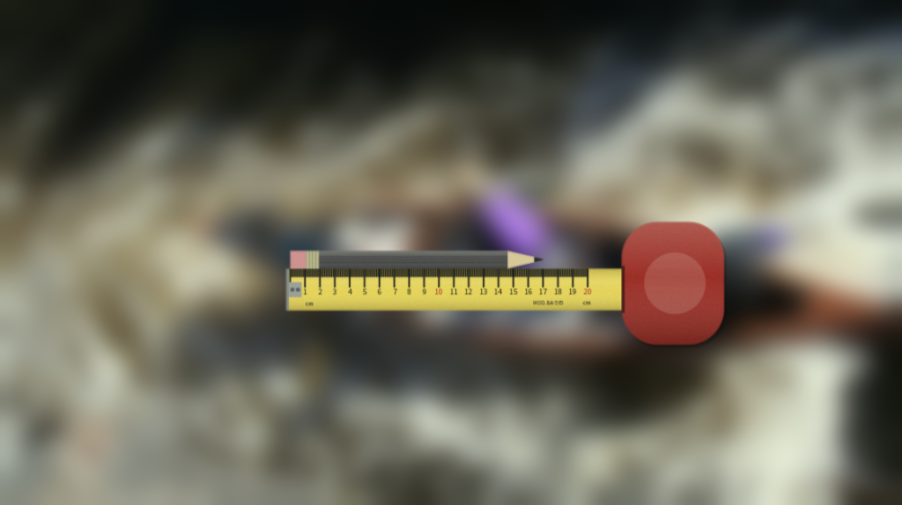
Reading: value=17 unit=cm
